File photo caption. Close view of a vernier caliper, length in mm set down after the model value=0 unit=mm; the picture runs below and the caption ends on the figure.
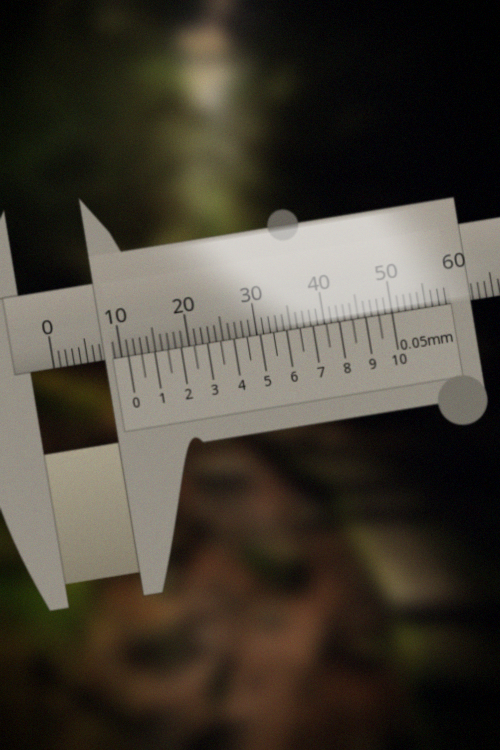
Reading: value=11.0 unit=mm
